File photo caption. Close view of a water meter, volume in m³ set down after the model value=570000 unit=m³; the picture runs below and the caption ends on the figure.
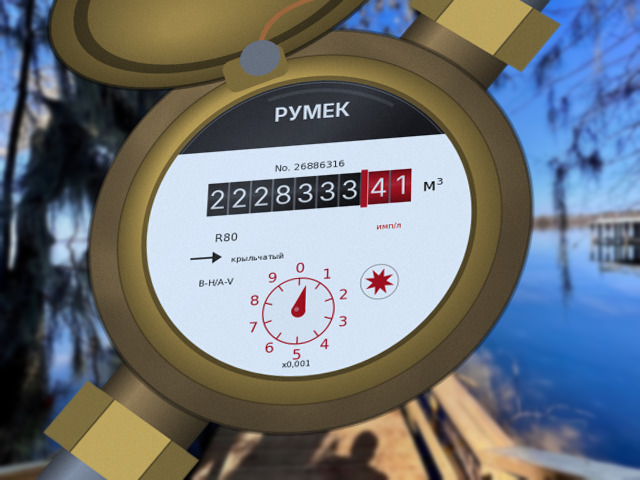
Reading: value=2228333.410 unit=m³
